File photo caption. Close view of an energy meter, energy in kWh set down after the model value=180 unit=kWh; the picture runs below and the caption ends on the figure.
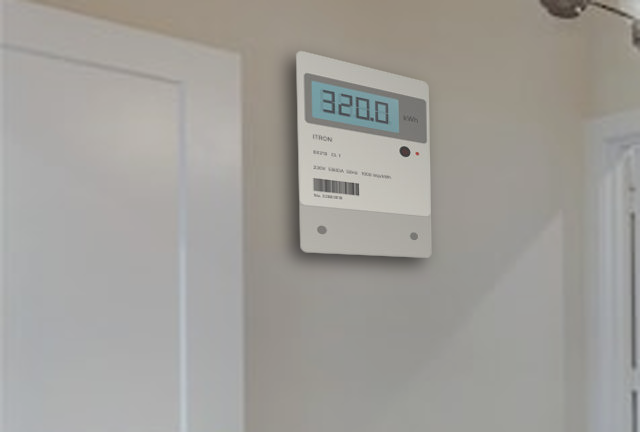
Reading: value=320.0 unit=kWh
